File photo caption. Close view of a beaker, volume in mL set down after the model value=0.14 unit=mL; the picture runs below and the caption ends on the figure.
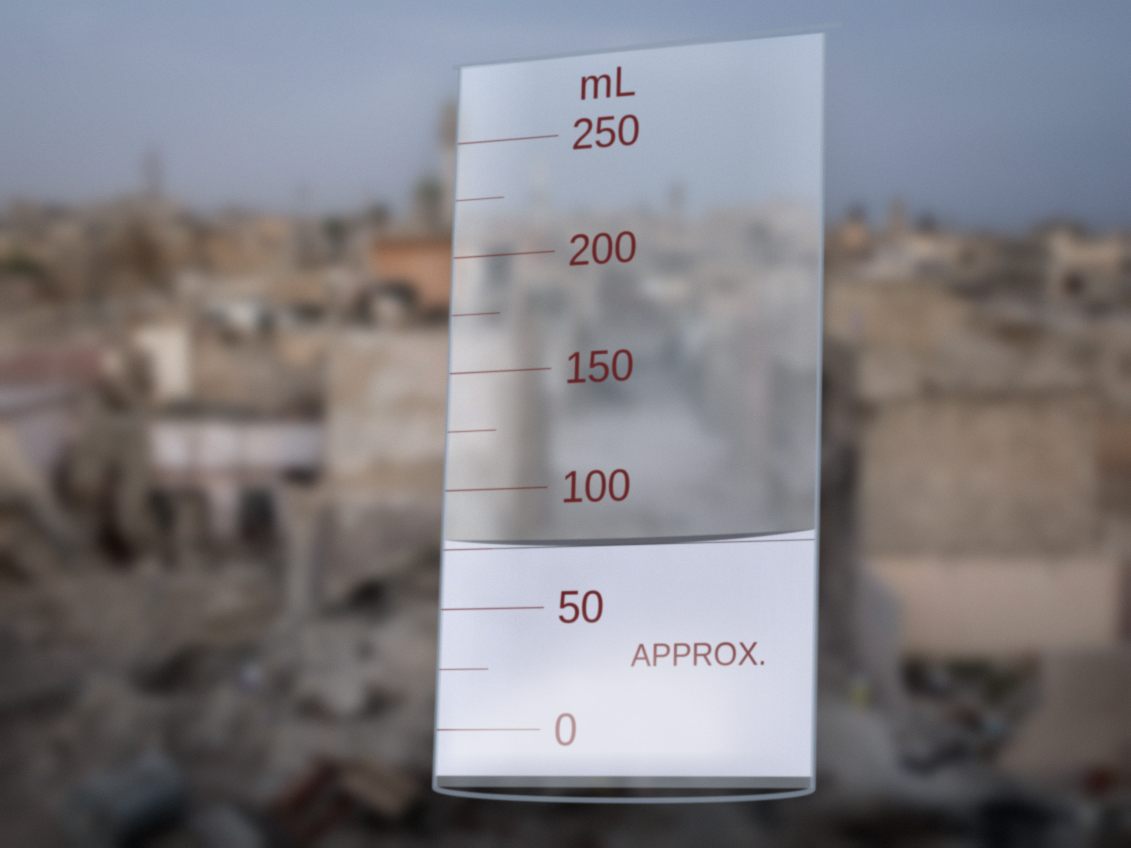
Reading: value=75 unit=mL
